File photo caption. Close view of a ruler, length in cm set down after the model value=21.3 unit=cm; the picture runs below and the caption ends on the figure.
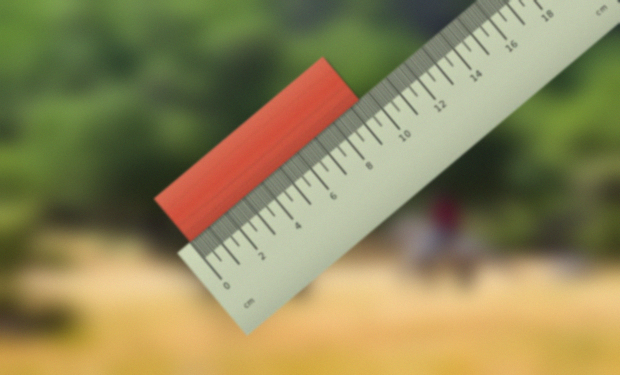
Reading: value=9.5 unit=cm
